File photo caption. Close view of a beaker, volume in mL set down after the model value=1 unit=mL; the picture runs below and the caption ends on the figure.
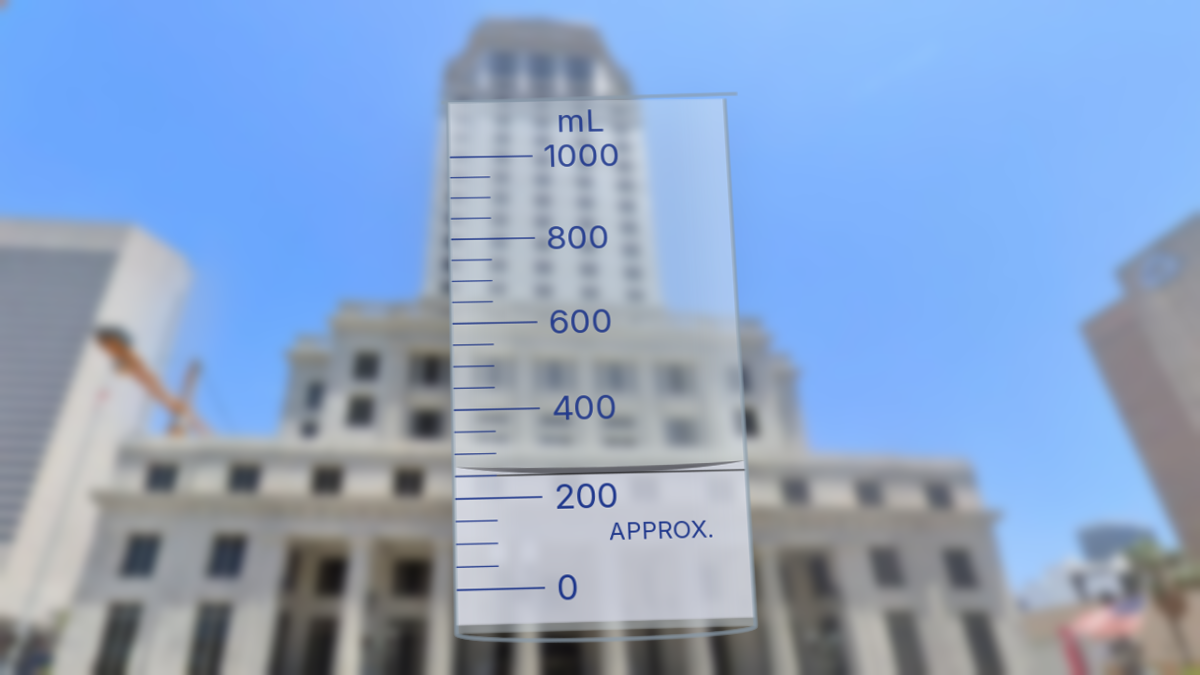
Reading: value=250 unit=mL
